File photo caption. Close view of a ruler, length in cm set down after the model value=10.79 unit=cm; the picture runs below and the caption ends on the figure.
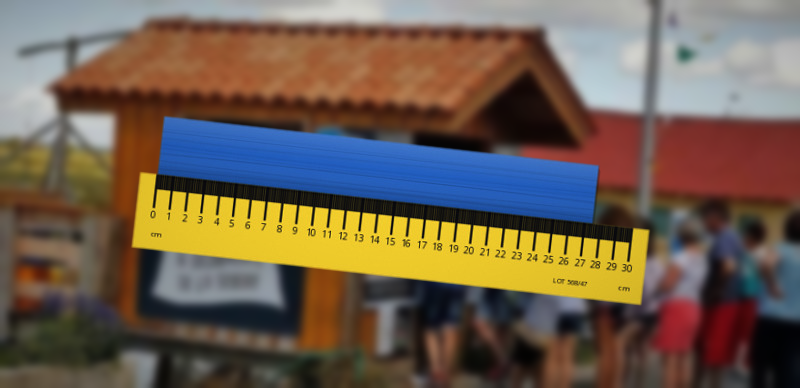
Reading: value=27.5 unit=cm
